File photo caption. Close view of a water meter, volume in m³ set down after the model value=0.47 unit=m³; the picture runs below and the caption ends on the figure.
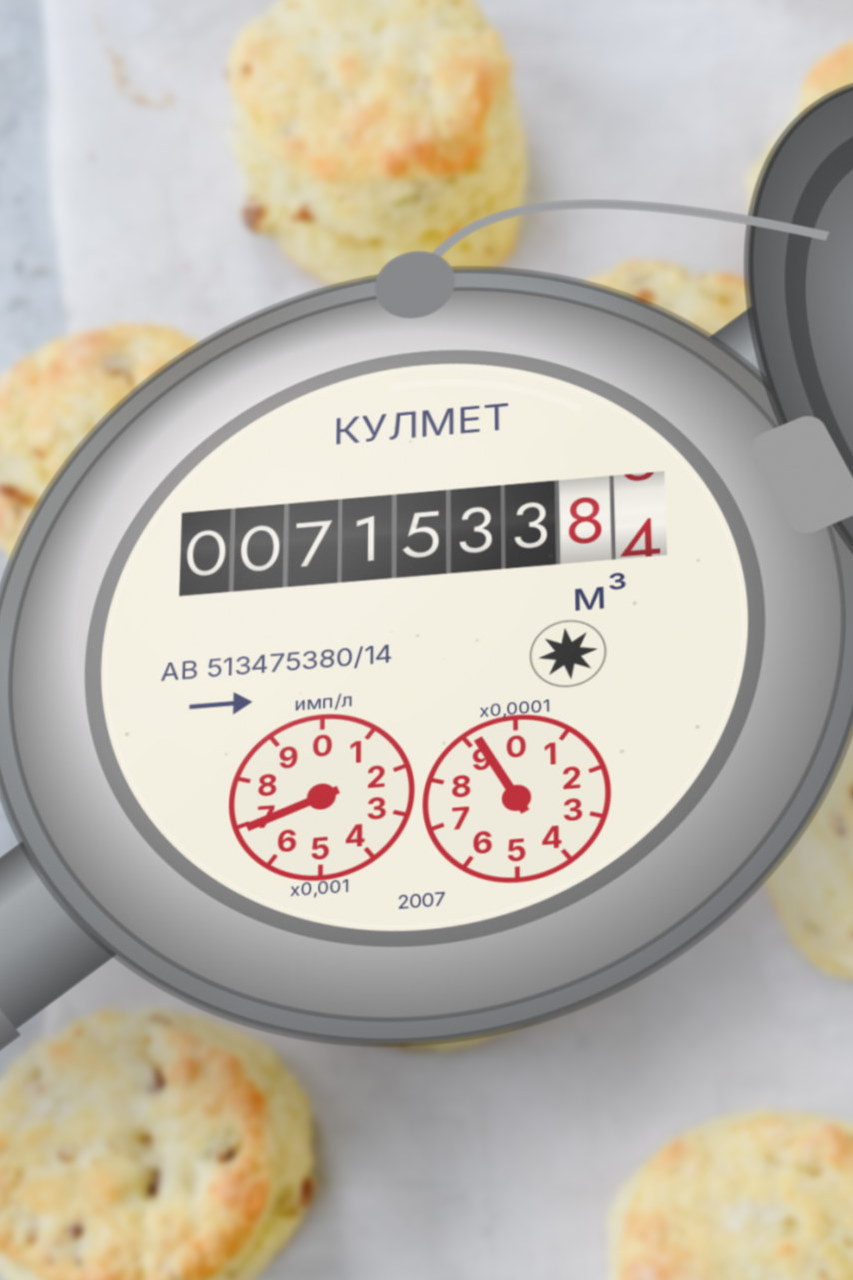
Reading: value=71533.8369 unit=m³
